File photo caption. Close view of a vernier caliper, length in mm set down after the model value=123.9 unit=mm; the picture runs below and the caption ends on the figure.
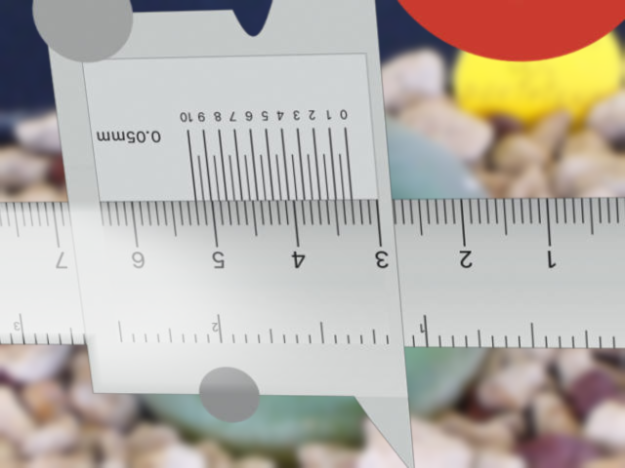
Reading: value=33.0 unit=mm
